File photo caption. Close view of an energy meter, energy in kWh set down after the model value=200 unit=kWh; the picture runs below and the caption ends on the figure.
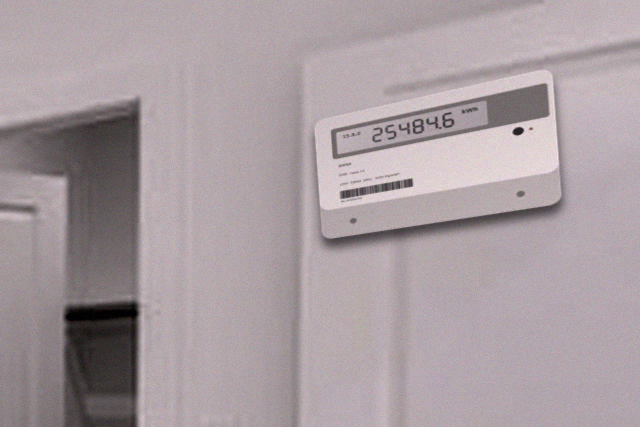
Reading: value=25484.6 unit=kWh
